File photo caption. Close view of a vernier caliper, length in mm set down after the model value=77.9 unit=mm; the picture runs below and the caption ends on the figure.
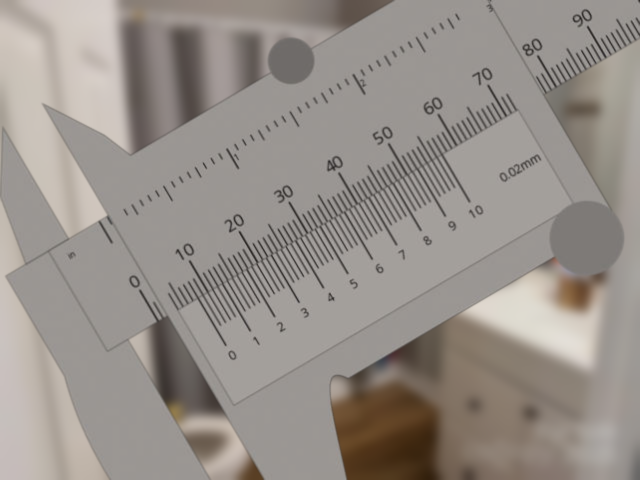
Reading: value=8.0 unit=mm
